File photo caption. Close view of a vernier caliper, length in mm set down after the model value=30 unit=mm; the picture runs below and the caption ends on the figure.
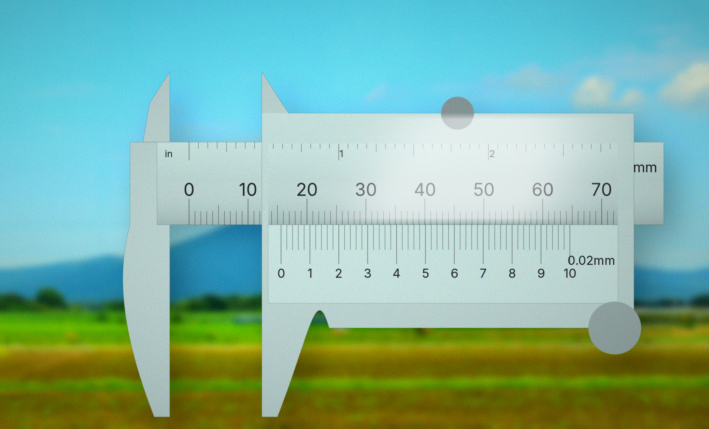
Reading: value=15.6 unit=mm
